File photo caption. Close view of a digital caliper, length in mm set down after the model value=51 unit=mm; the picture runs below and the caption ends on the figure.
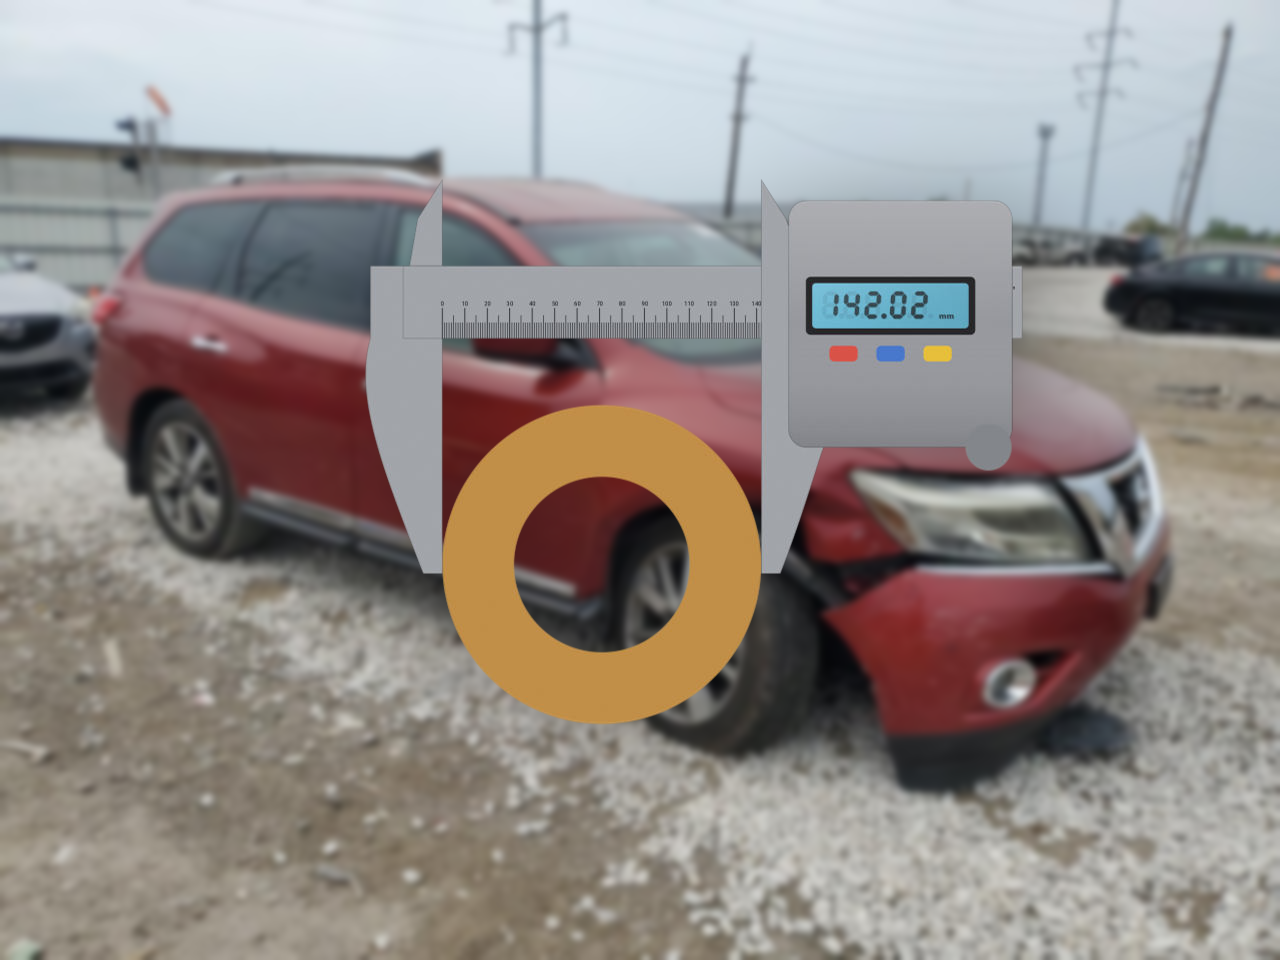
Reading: value=142.02 unit=mm
